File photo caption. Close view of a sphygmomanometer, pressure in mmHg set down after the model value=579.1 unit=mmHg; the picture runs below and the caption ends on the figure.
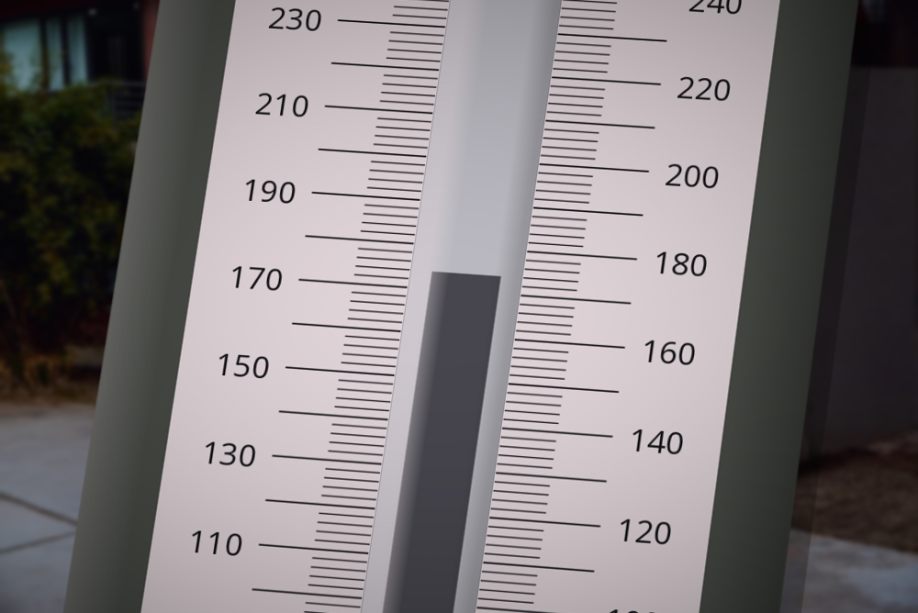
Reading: value=174 unit=mmHg
